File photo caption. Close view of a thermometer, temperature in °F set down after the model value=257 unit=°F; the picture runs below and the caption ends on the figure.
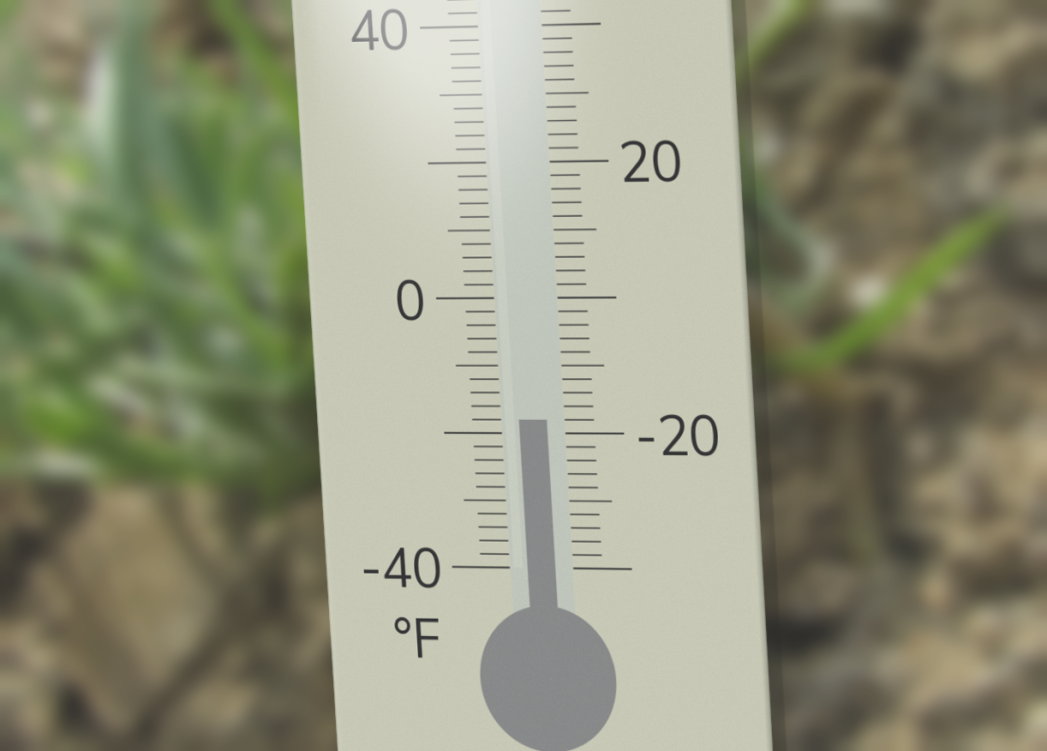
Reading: value=-18 unit=°F
